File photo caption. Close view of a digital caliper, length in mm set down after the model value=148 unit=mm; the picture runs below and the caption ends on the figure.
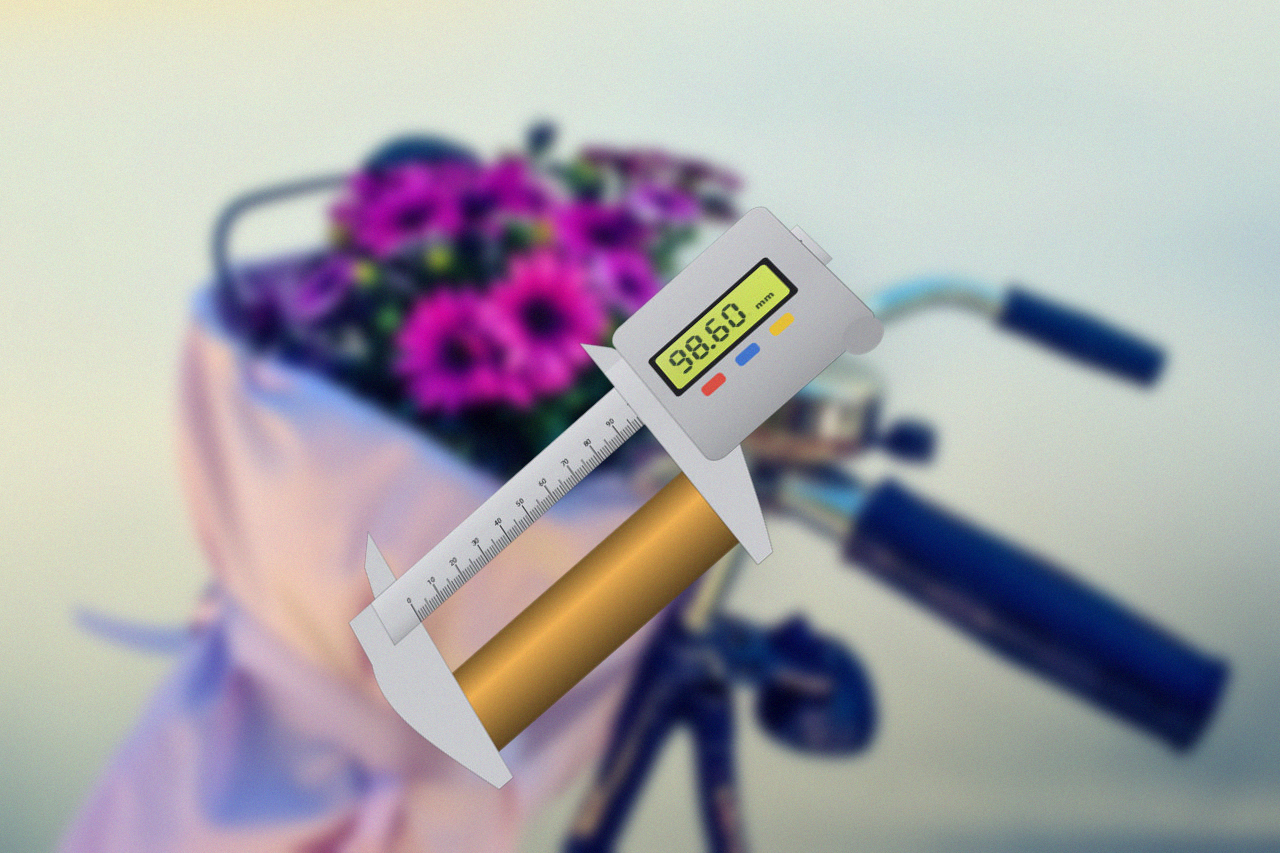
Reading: value=98.60 unit=mm
